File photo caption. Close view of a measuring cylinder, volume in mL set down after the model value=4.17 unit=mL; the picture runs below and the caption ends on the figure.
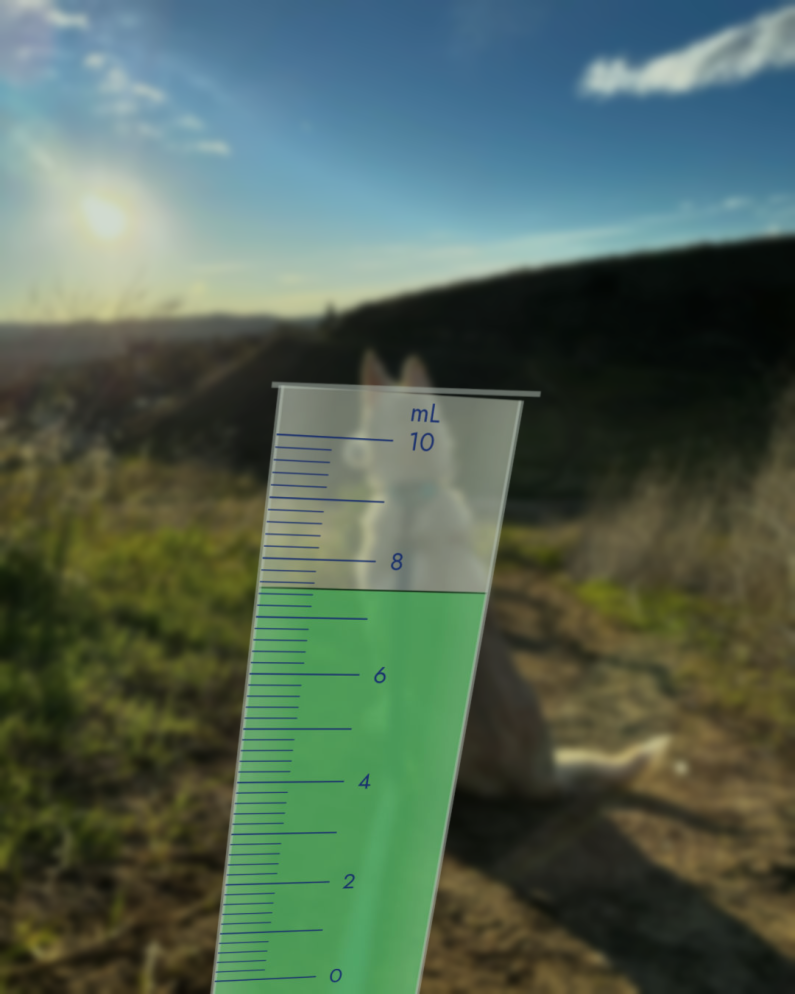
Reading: value=7.5 unit=mL
